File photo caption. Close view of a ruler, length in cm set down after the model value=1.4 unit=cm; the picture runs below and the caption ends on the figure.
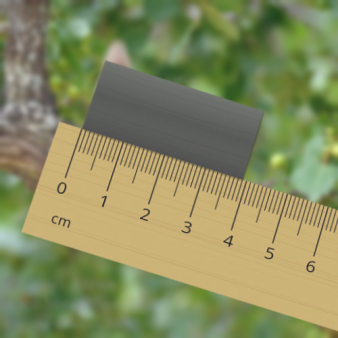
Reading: value=3.9 unit=cm
